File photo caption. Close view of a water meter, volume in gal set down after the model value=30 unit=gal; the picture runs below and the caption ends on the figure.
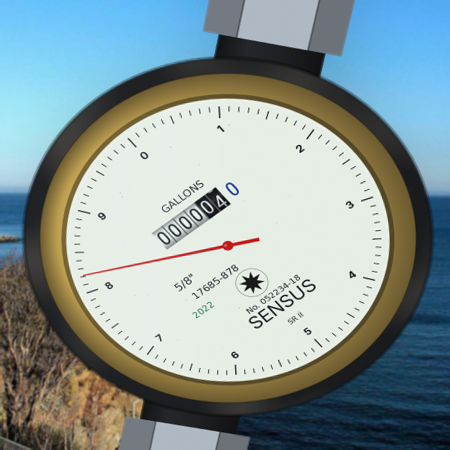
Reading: value=38.2 unit=gal
